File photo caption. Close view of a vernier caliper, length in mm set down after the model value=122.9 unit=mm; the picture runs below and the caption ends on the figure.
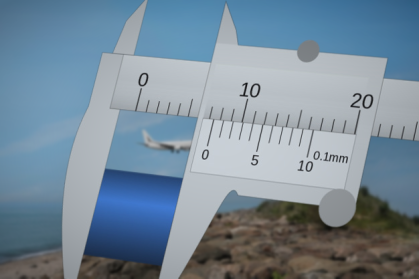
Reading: value=7.4 unit=mm
